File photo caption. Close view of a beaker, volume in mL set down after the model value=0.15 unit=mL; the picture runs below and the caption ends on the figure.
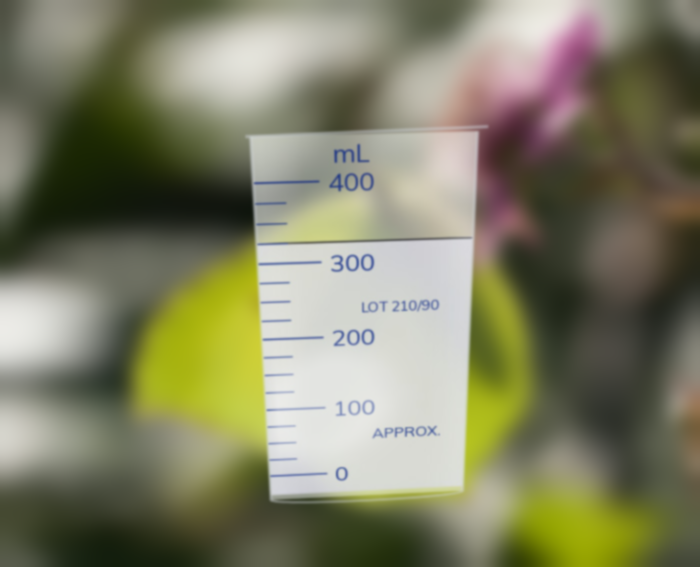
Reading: value=325 unit=mL
